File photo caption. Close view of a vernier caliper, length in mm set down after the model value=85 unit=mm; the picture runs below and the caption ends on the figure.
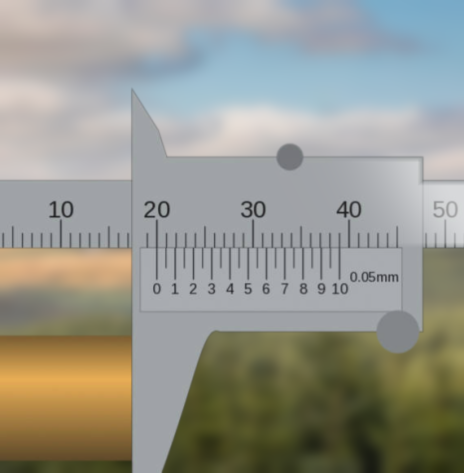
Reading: value=20.0 unit=mm
